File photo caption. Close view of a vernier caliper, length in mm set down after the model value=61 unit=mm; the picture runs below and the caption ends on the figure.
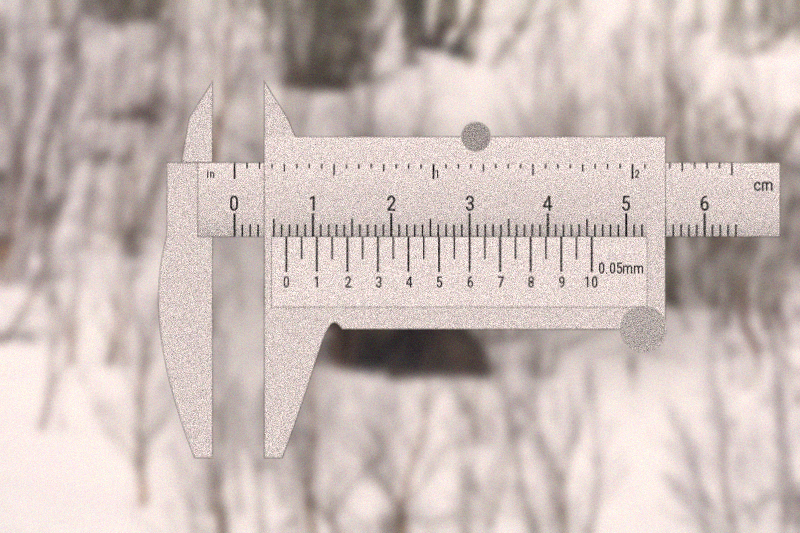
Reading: value=6.6 unit=mm
